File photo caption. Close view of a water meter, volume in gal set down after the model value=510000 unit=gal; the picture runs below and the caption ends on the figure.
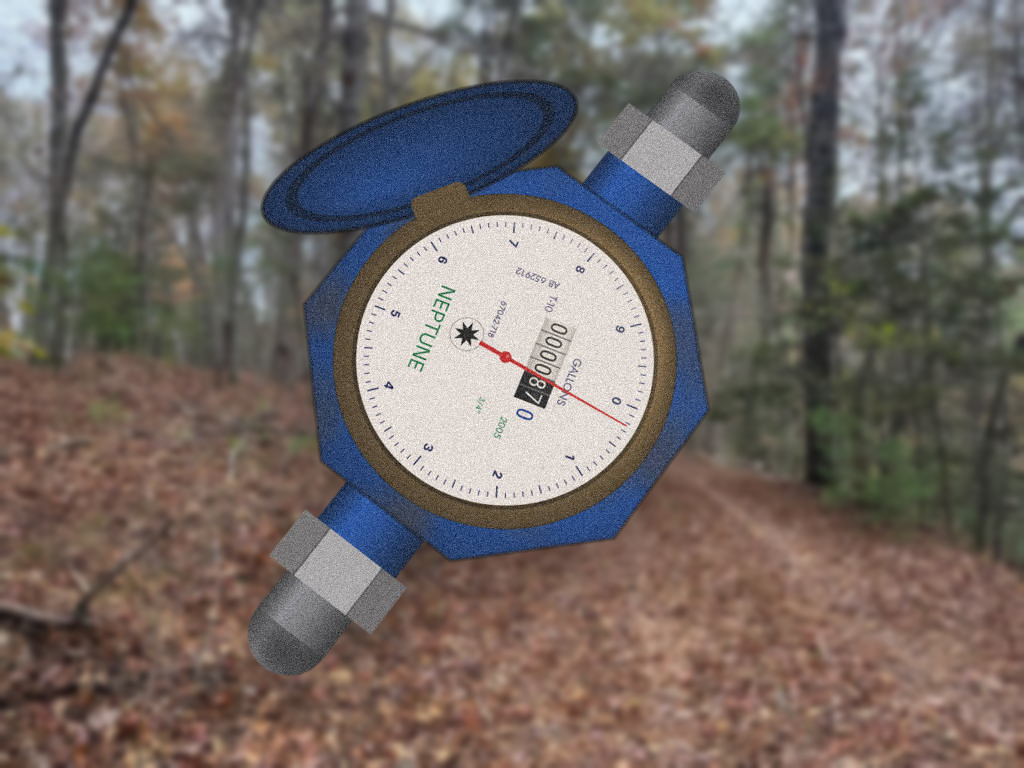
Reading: value=870.2 unit=gal
